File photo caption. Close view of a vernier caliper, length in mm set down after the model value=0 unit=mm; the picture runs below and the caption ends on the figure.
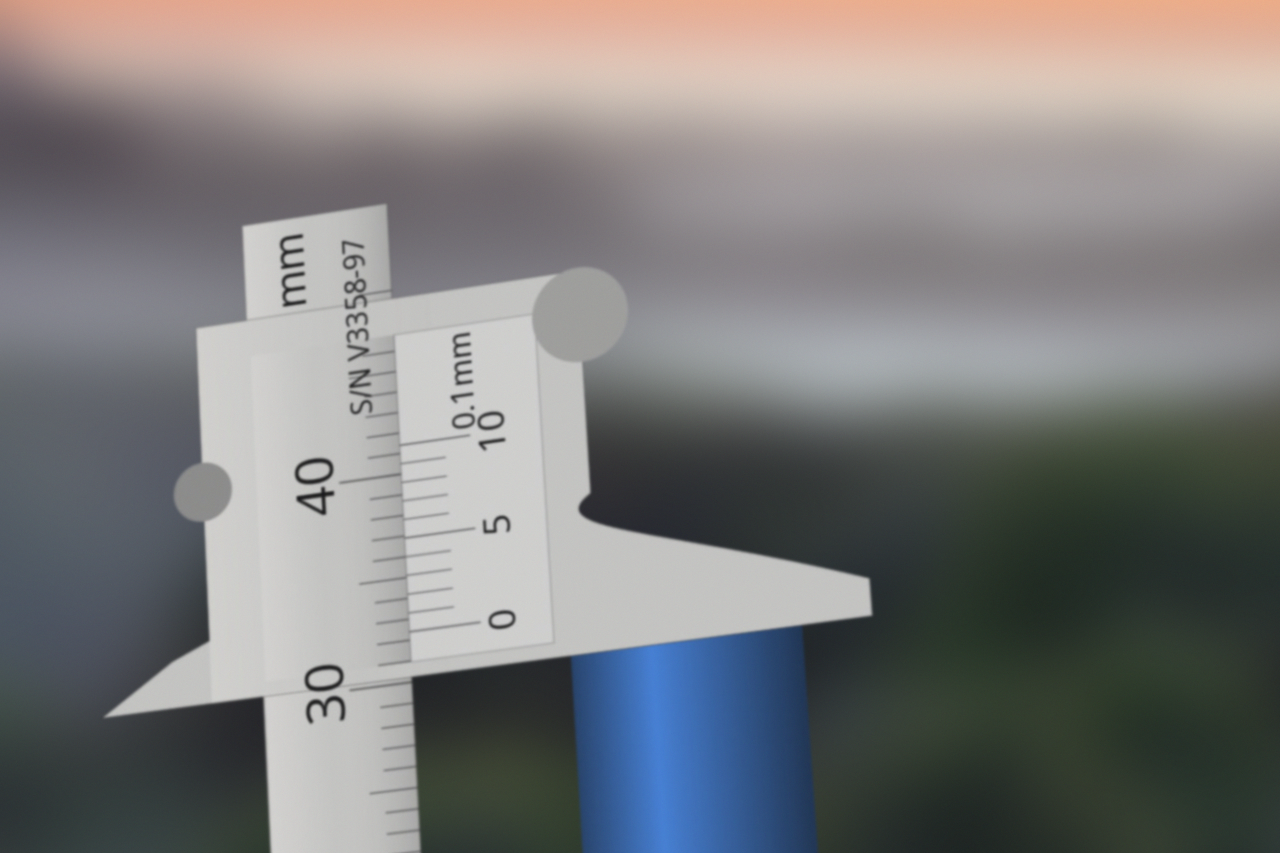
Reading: value=32.4 unit=mm
